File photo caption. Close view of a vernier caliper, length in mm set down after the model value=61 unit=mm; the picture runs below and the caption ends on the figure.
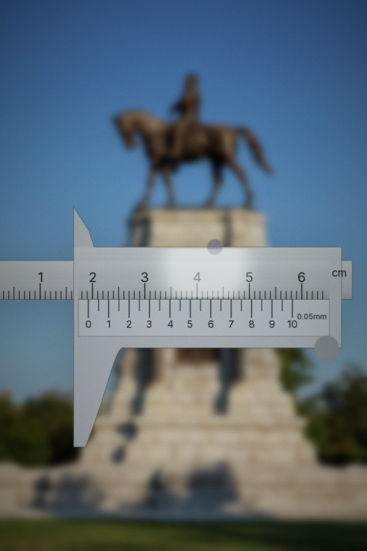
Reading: value=19.2 unit=mm
